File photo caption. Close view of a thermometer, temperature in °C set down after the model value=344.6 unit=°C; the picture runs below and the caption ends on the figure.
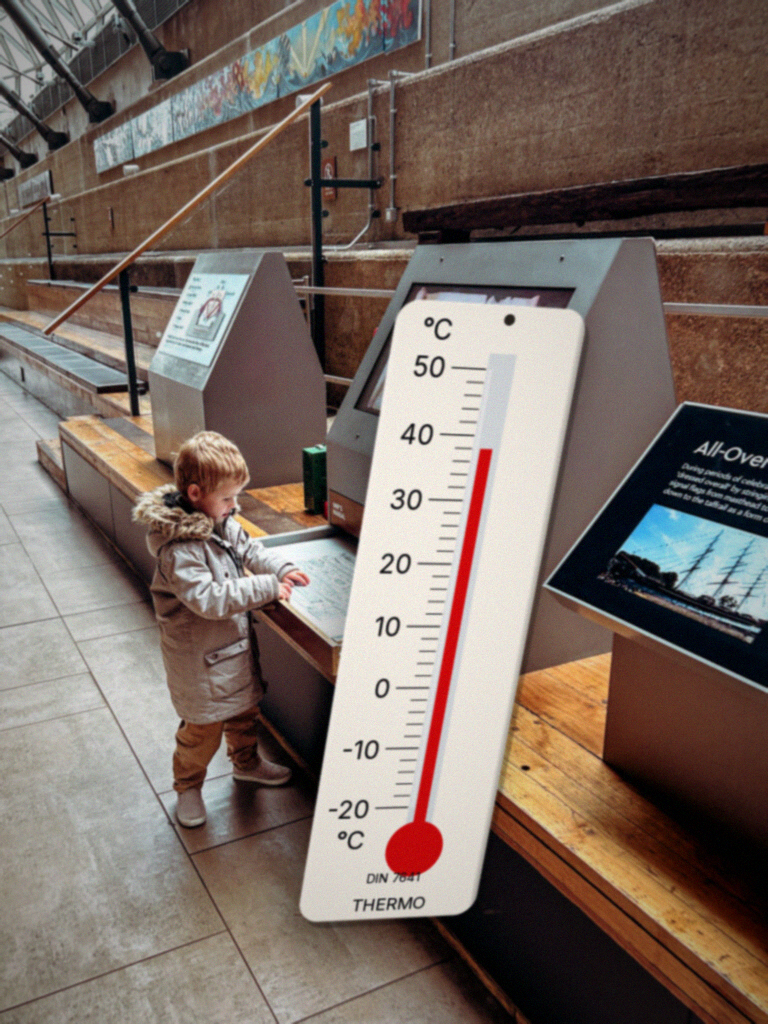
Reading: value=38 unit=°C
